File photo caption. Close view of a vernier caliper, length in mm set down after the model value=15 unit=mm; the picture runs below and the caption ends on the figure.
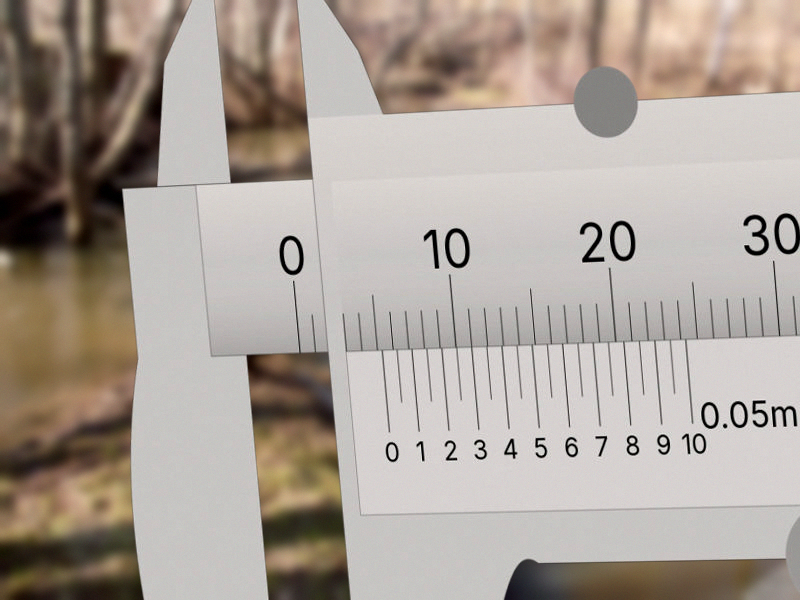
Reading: value=5.3 unit=mm
